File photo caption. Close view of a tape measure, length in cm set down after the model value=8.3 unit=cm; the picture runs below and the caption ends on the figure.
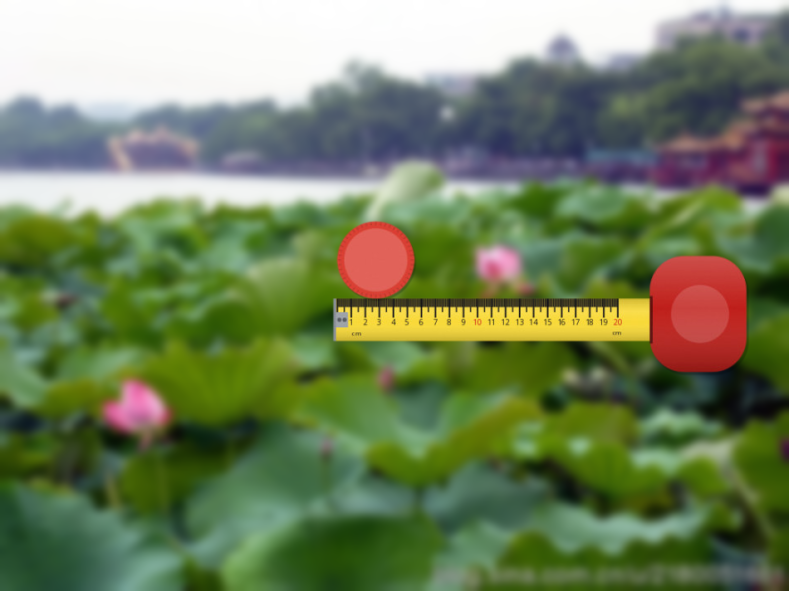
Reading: value=5.5 unit=cm
